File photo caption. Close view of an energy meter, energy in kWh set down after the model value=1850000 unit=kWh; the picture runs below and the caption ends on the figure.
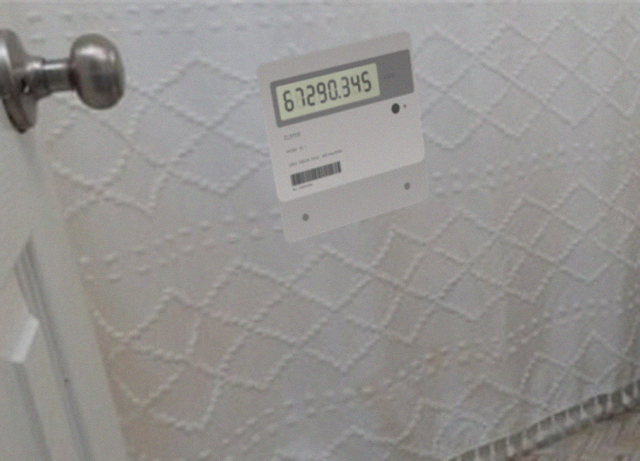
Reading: value=67290.345 unit=kWh
